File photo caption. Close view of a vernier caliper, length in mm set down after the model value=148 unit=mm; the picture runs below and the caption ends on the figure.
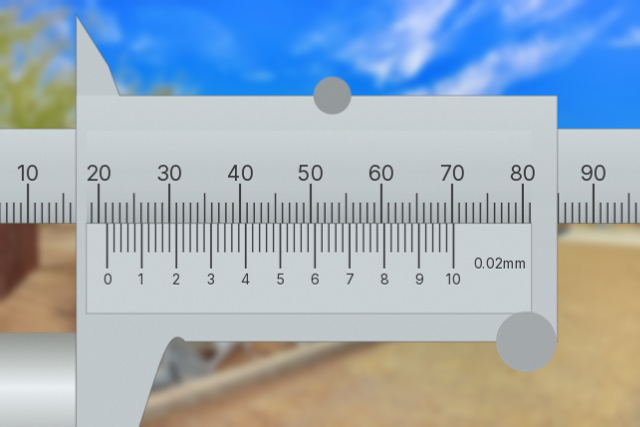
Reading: value=21.2 unit=mm
